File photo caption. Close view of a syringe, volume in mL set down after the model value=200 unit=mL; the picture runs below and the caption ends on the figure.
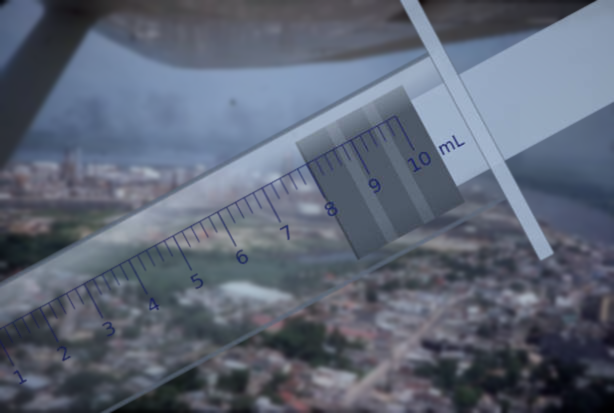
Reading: value=8 unit=mL
